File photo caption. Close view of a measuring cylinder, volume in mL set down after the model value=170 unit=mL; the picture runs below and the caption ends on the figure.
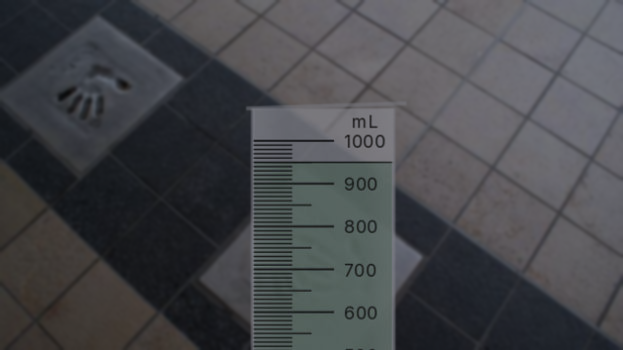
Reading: value=950 unit=mL
